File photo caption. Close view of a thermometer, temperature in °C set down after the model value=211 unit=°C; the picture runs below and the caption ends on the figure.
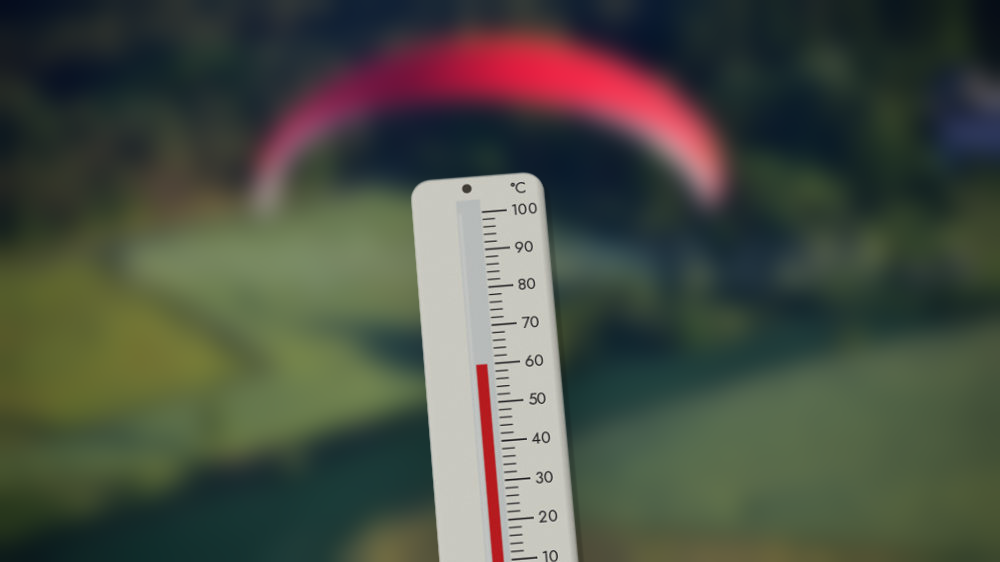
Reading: value=60 unit=°C
